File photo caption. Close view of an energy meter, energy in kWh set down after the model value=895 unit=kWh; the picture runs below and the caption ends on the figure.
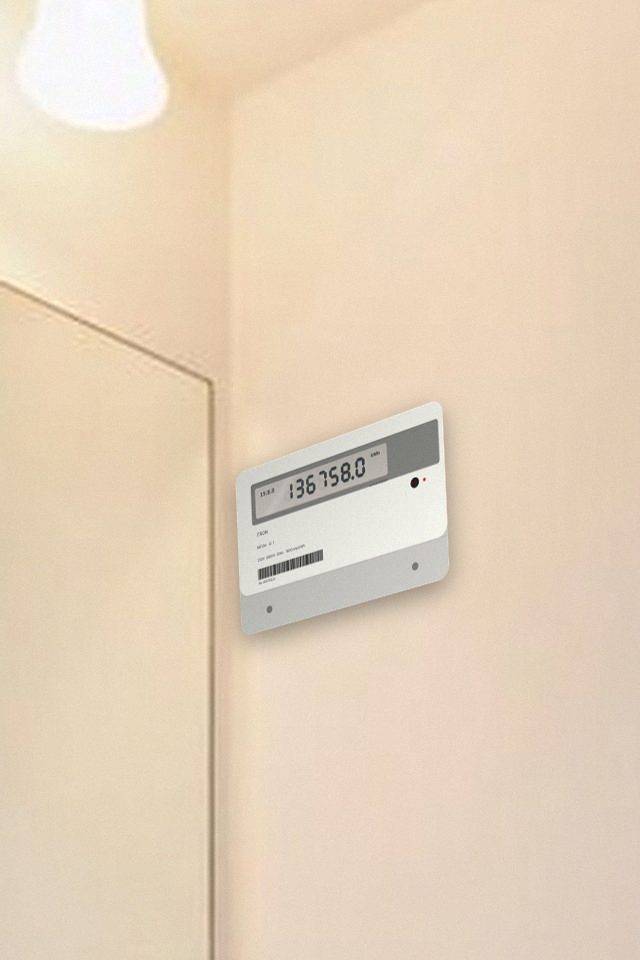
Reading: value=136758.0 unit=kWh
